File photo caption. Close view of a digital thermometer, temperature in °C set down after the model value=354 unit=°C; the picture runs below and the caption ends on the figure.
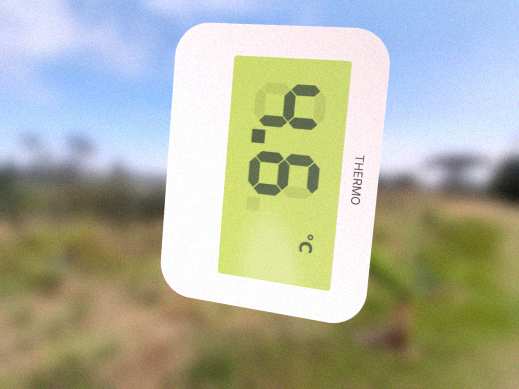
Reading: value=4.6 unit=°C
